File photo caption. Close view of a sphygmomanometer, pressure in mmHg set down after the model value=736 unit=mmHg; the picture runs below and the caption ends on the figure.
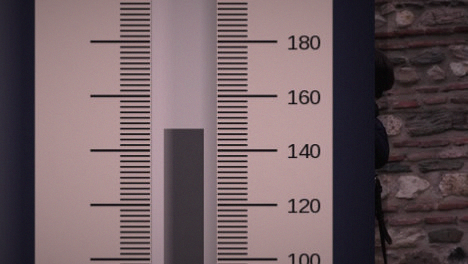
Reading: value=148 unit=mmHg
